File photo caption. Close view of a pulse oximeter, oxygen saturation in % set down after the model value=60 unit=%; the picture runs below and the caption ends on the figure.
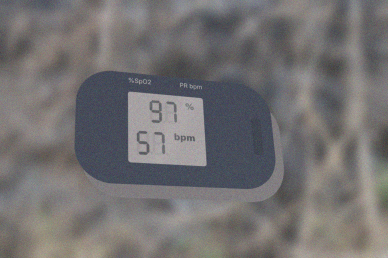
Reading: value=97 unit=%
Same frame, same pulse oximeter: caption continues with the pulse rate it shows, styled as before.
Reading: value=57 unit=bpm
